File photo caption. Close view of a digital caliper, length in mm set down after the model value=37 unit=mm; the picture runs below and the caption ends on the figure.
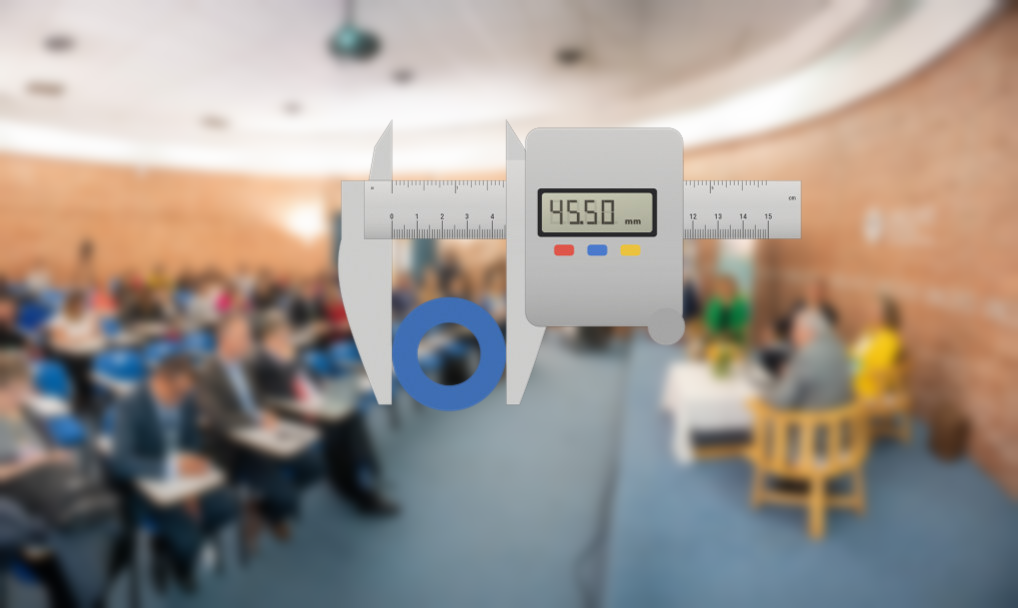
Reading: value=45.50 unit=mm
